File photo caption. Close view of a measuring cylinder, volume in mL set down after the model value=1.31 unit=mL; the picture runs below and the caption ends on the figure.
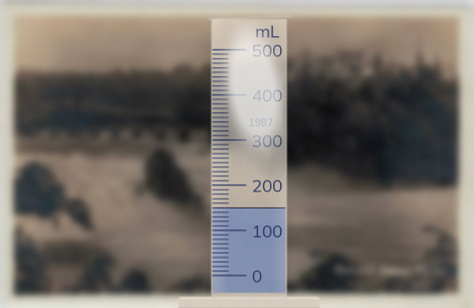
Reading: value=150 unit=mL
